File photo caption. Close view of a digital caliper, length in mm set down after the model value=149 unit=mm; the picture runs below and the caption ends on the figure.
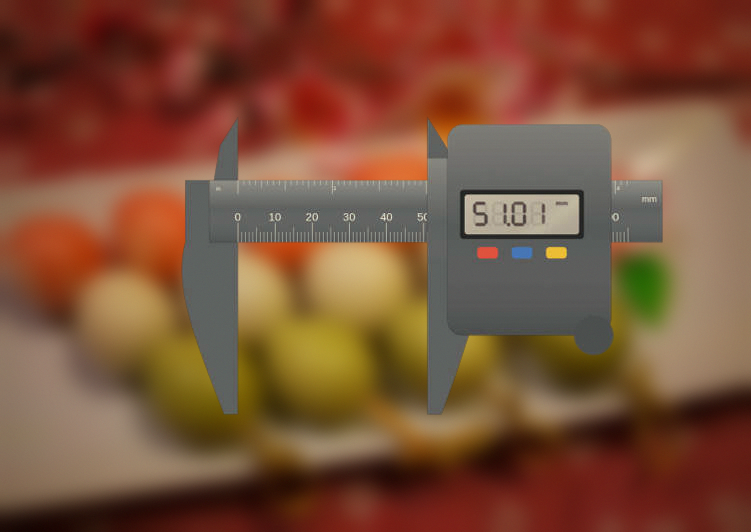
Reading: value=51.01 unit=mm
